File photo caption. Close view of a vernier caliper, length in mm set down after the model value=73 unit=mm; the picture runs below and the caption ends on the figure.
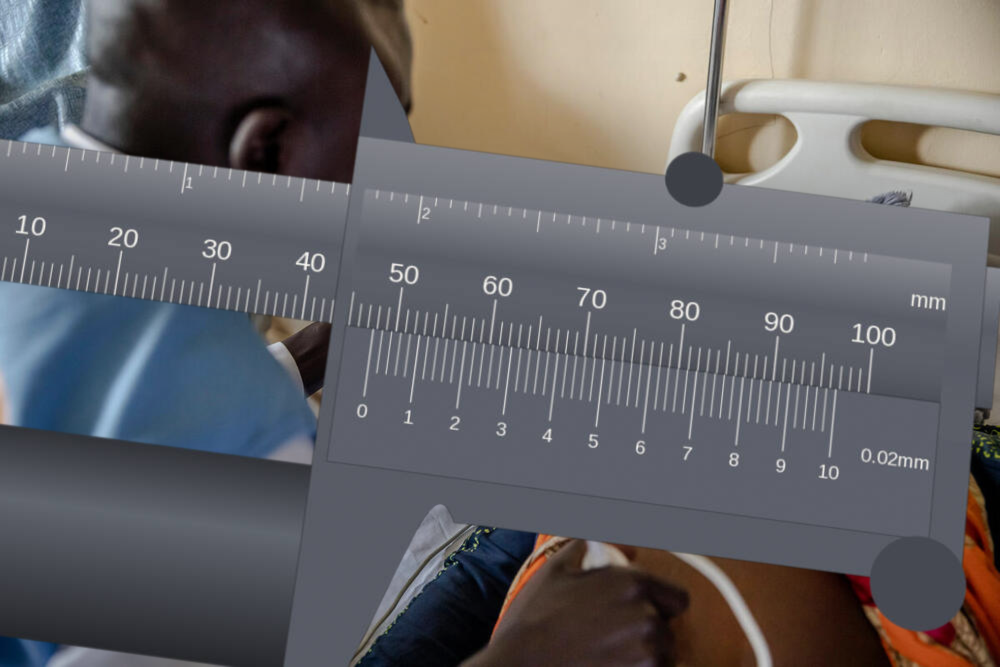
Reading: value=47.6 unit=mm
